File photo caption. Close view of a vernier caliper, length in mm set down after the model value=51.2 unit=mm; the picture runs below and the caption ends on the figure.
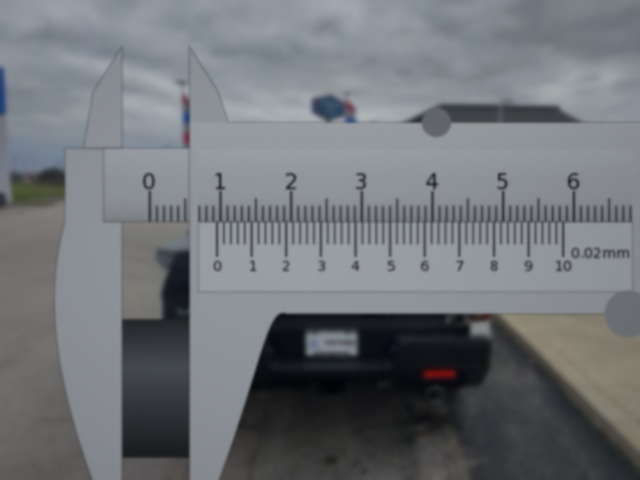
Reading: value=9.5 unit=mm
